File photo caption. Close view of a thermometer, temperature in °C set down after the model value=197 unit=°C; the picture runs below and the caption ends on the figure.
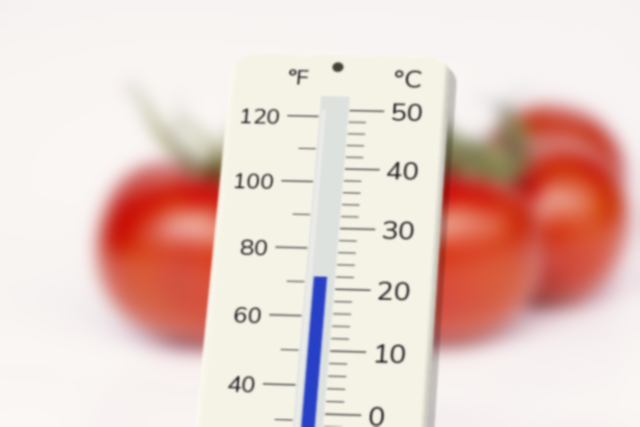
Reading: value=22 unit=°C
